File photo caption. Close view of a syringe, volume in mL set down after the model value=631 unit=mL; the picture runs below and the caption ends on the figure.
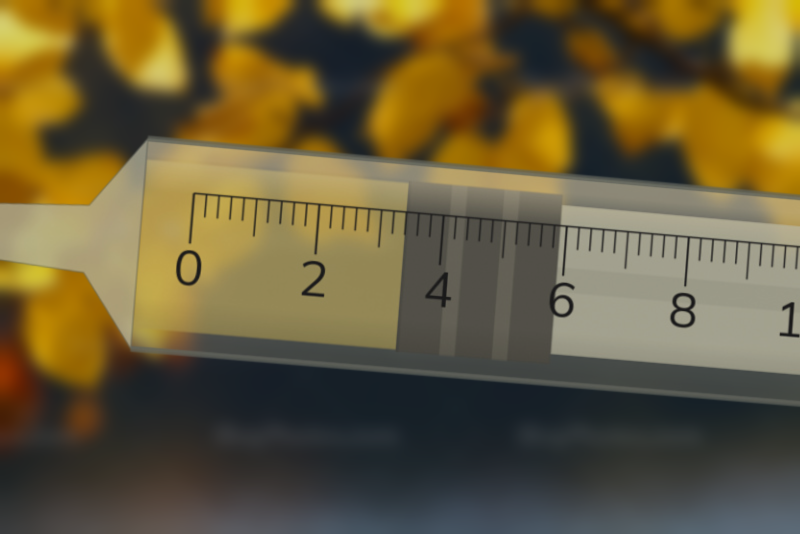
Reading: value=3.4 unit=mL
